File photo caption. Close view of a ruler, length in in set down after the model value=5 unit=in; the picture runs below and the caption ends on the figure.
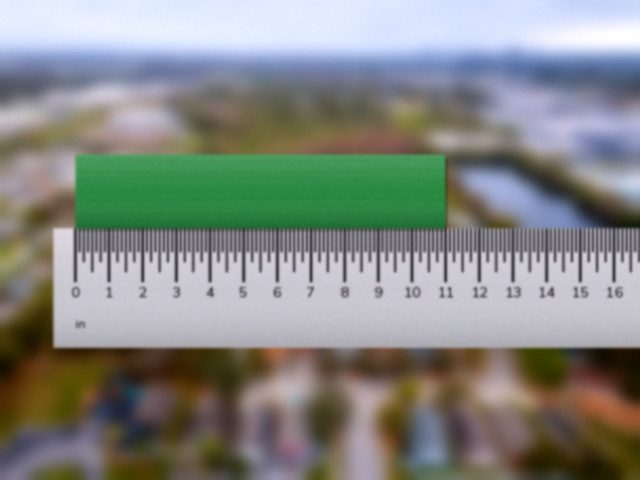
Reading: value=11 unit=in
